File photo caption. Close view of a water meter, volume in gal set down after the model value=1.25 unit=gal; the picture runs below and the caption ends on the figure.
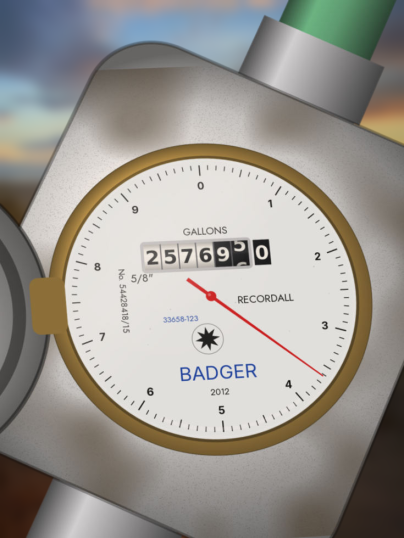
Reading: value=2576953.6 unit=gal
